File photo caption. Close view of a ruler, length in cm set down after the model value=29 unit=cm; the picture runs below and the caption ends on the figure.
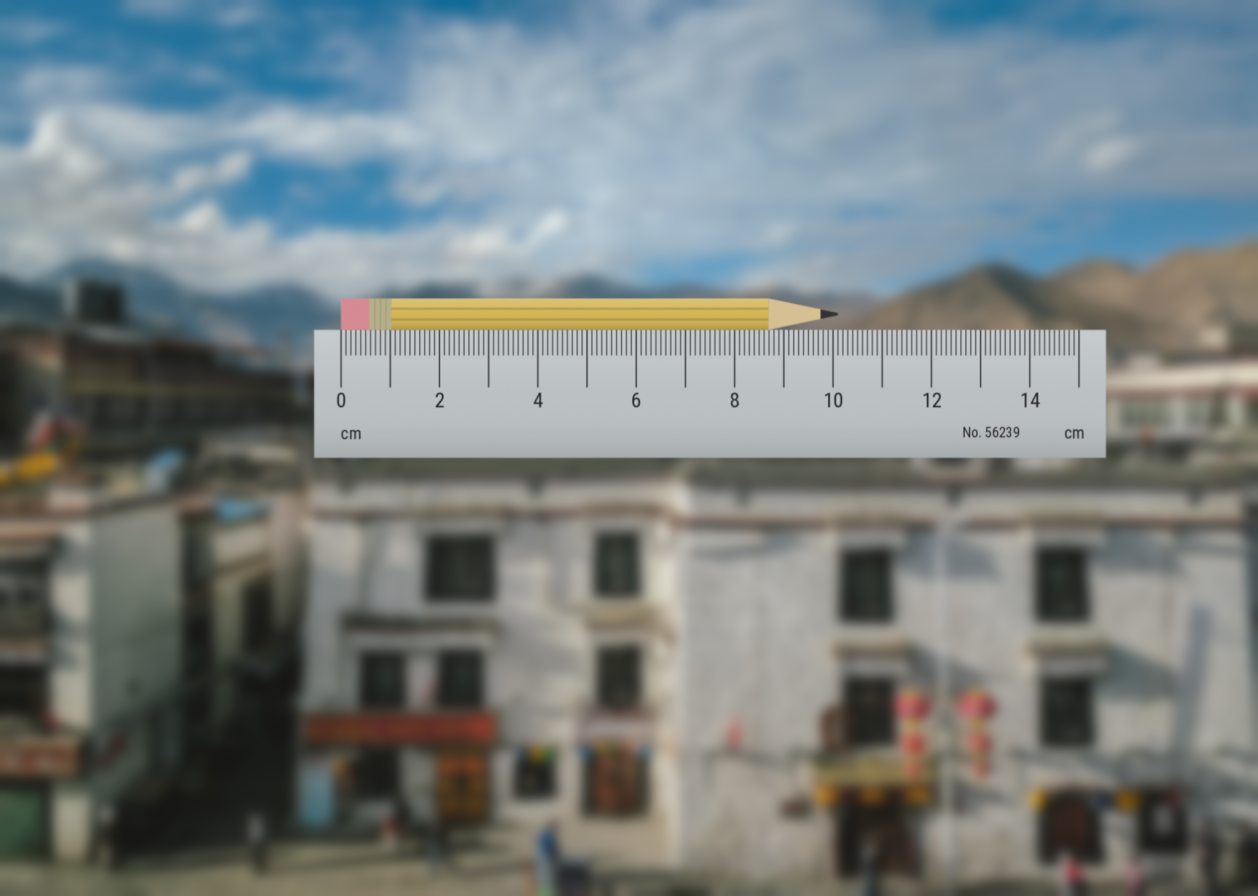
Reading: value=10.1 unit=cm
